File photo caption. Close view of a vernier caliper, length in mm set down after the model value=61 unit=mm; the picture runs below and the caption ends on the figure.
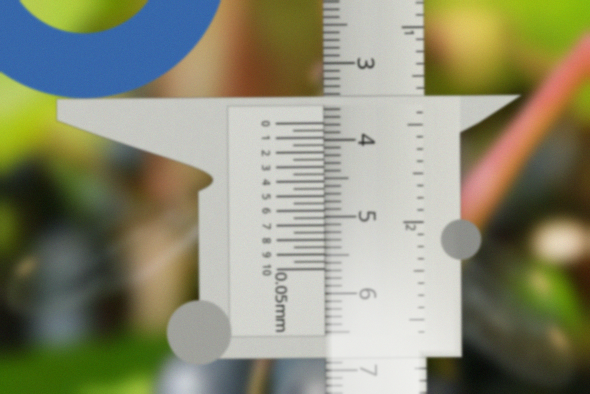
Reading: value=37.8 unit=mm
